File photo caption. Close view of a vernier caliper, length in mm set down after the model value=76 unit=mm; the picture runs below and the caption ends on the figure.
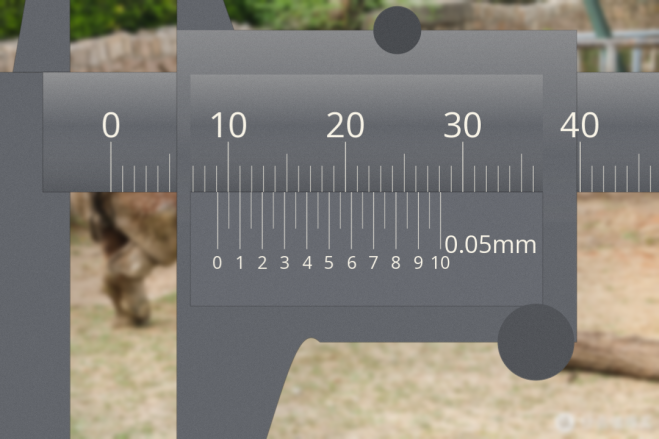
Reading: value=9.1 unit=mm
